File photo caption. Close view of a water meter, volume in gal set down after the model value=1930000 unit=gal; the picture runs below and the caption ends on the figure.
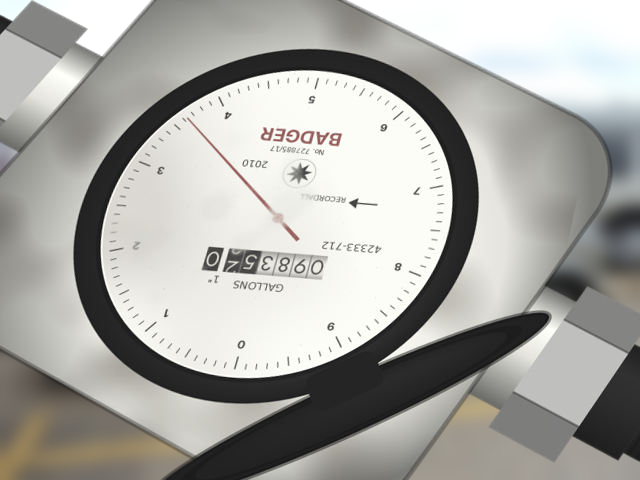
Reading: value=983523.6 unit=gal
